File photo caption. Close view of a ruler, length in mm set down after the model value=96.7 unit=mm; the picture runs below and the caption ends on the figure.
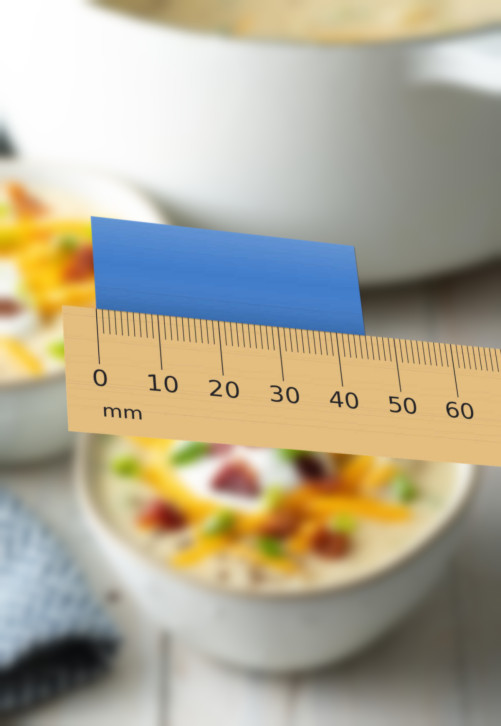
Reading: value=45 unit=mm
